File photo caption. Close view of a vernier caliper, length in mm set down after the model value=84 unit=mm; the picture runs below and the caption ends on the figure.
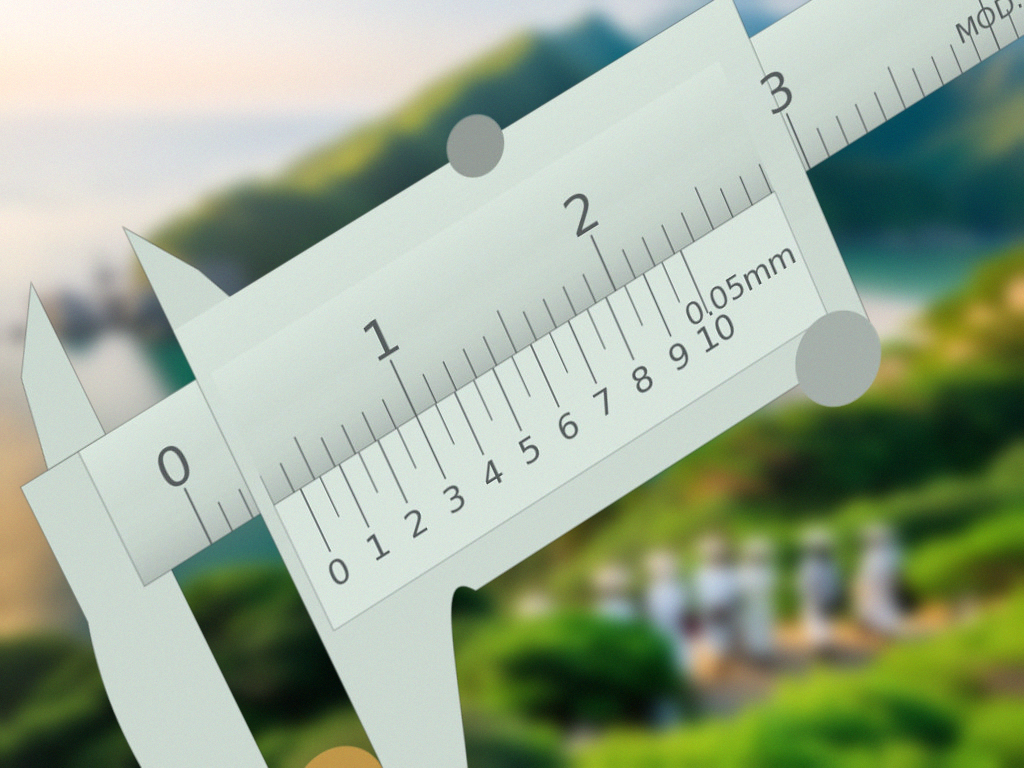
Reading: value=4.3 unit=mm
